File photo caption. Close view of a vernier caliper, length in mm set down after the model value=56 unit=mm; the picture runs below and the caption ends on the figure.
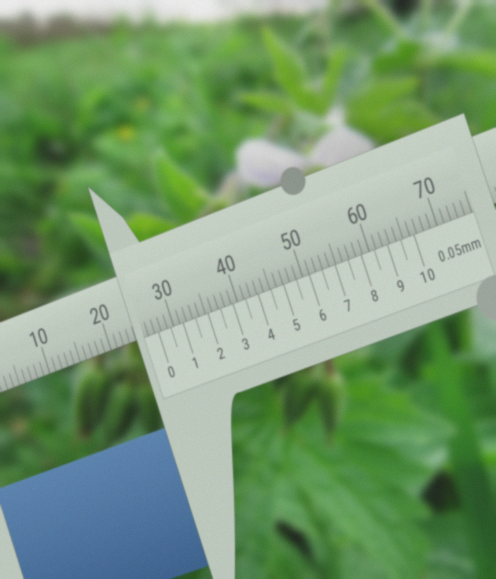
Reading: value=27.6 unit=mm
